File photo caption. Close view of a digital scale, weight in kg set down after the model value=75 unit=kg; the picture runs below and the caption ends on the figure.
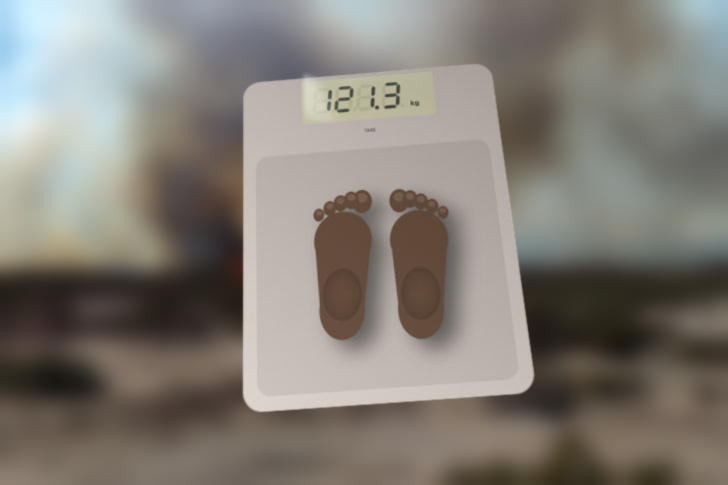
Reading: value=121.3 unit=kg
